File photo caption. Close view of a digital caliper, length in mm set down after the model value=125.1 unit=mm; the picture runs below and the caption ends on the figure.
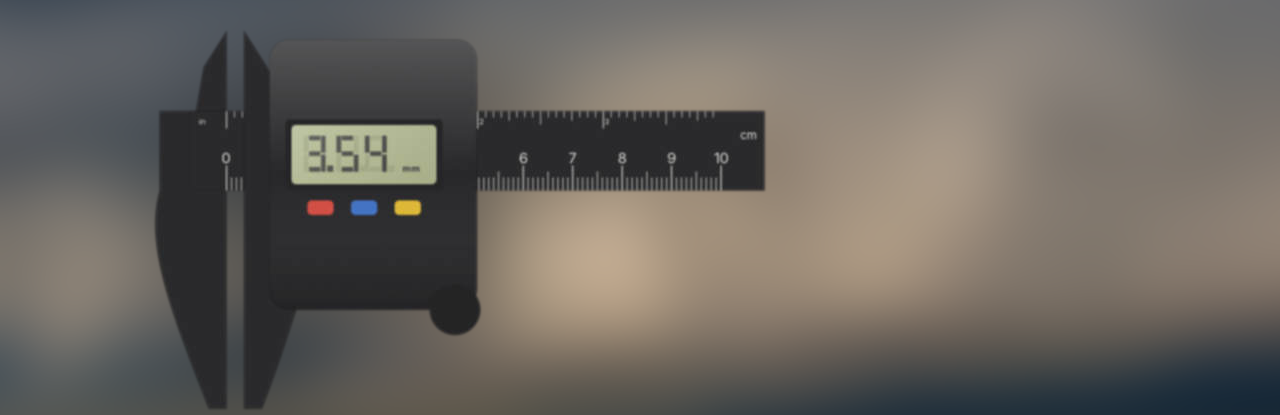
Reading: value=3.54 unit=mm
